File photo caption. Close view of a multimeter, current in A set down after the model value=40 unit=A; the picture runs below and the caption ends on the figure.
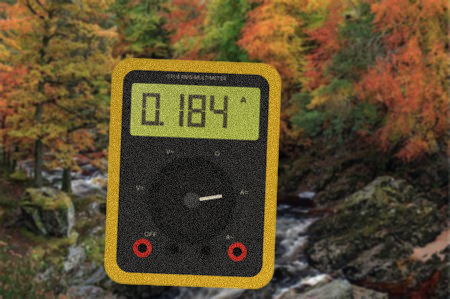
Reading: value=0.184 unit=A
